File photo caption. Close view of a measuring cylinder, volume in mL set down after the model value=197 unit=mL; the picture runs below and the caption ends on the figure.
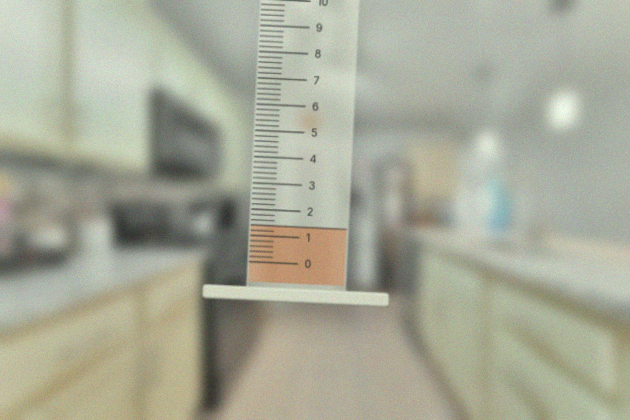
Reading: value=1.4 unit=mL
